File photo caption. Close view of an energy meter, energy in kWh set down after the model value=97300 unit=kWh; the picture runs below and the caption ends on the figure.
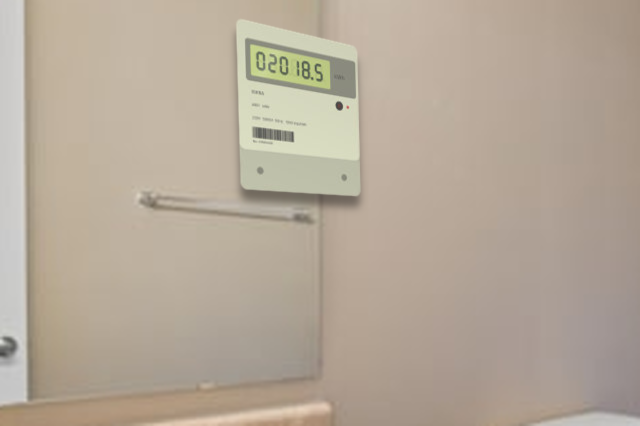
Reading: value=2018.5 unit=kWh
